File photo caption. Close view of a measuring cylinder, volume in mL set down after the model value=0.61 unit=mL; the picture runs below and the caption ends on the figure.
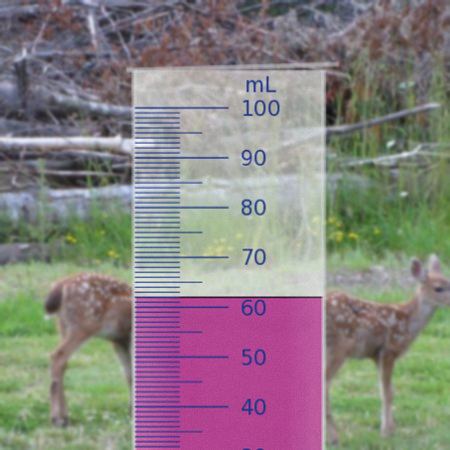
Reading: value=62 unit=mL
